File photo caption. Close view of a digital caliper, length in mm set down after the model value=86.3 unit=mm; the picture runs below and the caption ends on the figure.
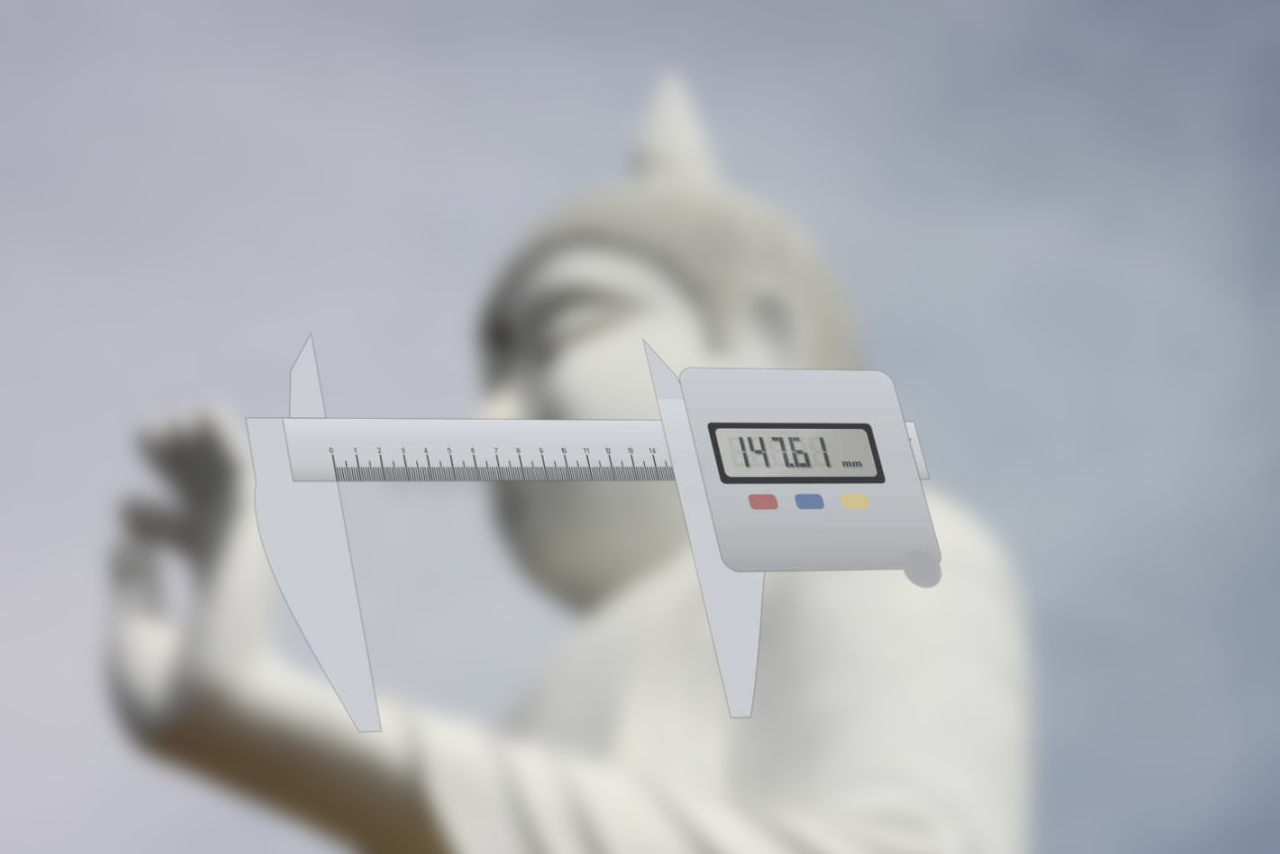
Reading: value=147.61 unit=mm
